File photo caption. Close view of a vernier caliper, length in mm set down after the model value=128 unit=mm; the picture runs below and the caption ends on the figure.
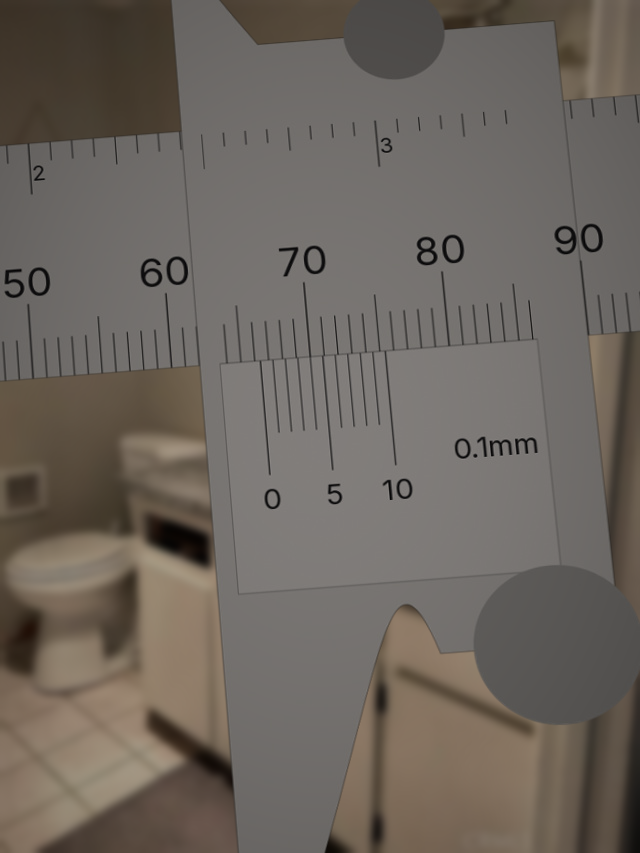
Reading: value=66.4 unit=mm
